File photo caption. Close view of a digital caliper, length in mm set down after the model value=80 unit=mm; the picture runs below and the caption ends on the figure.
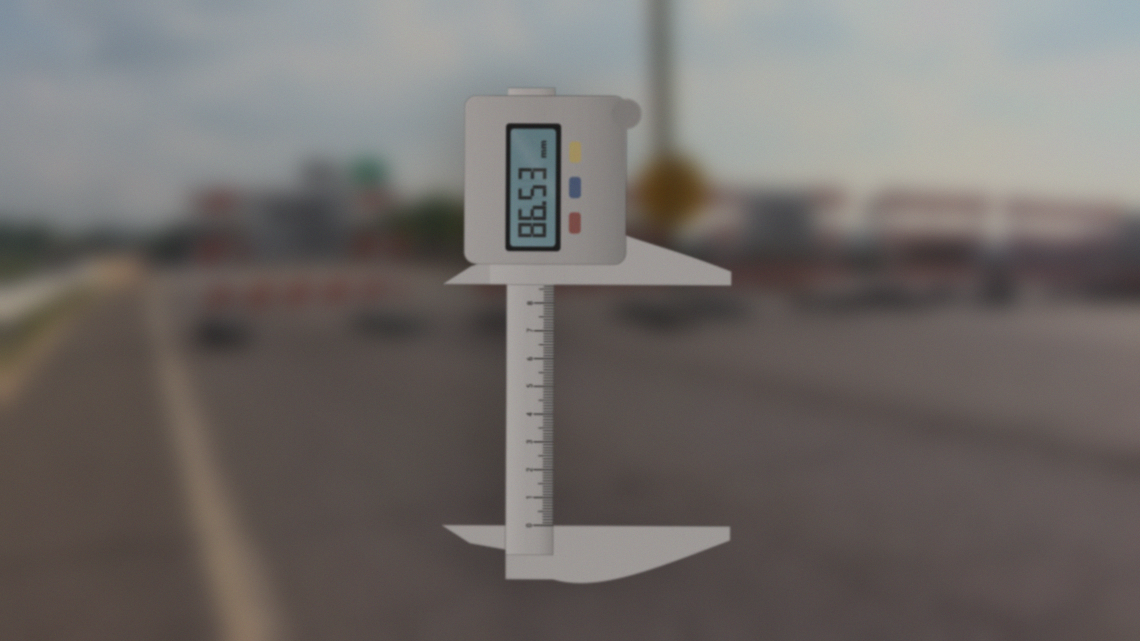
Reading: value=86.53 unit=mm
